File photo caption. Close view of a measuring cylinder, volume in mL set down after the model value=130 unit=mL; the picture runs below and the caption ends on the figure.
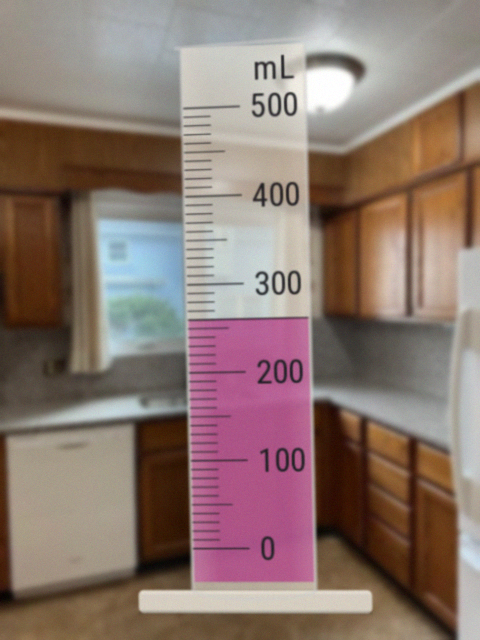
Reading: value=260 unit=mL
